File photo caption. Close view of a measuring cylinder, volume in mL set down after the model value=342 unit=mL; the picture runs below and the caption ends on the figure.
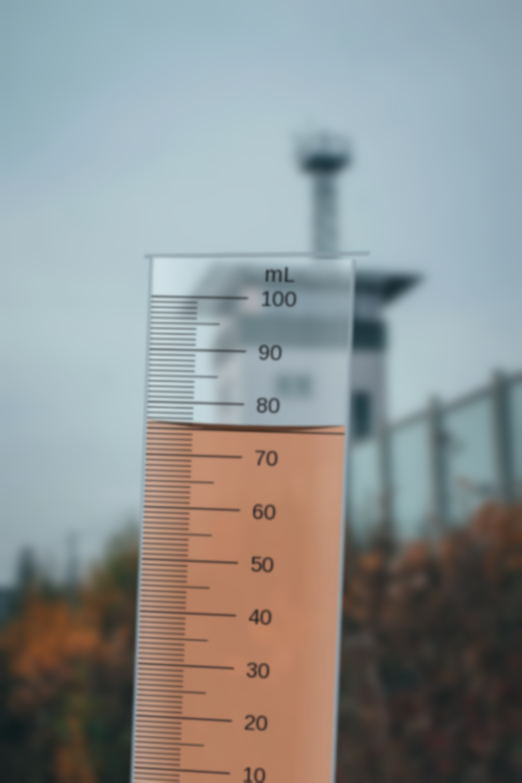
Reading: value=75 unit=mL
